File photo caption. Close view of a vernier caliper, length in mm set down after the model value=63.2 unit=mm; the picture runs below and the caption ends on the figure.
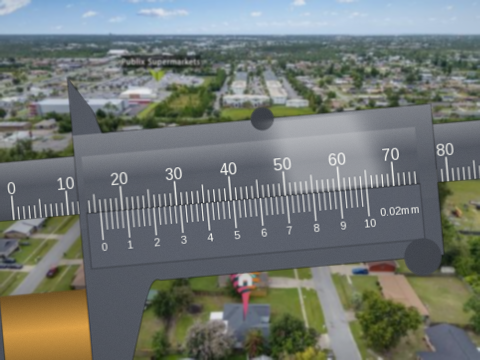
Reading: value=16.0 unit=mm
